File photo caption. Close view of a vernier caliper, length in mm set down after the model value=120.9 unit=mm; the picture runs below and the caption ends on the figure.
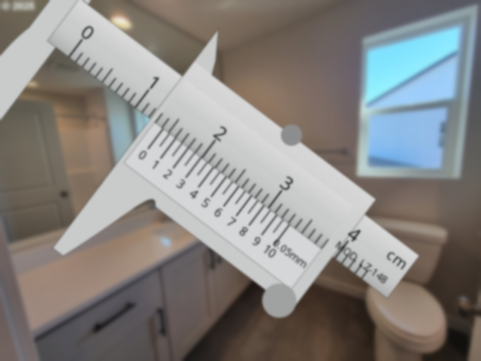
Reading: value=14.2 unit=mm
